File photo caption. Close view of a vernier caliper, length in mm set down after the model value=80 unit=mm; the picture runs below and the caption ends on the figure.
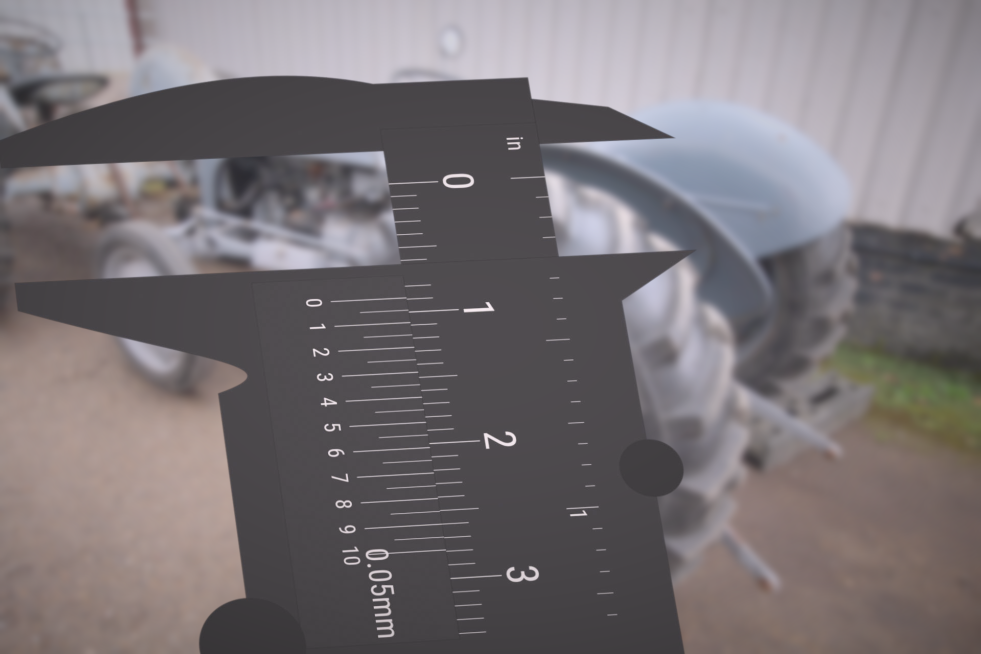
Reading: value=8.9 unit=mm
